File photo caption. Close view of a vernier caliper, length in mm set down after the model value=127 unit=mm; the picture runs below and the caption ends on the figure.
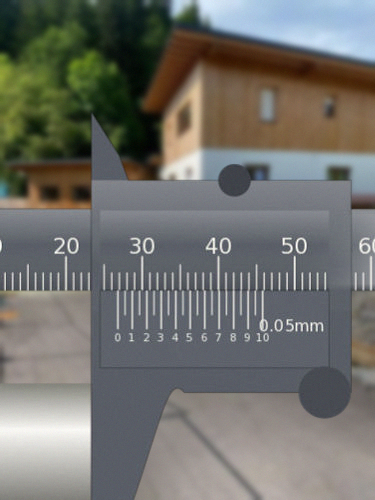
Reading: value=26.8 unit=mm
